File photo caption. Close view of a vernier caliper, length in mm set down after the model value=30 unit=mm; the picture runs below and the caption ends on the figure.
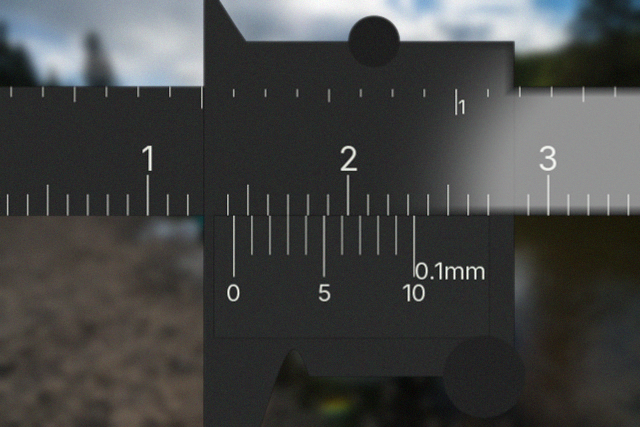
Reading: value=14.3 unit=mm
